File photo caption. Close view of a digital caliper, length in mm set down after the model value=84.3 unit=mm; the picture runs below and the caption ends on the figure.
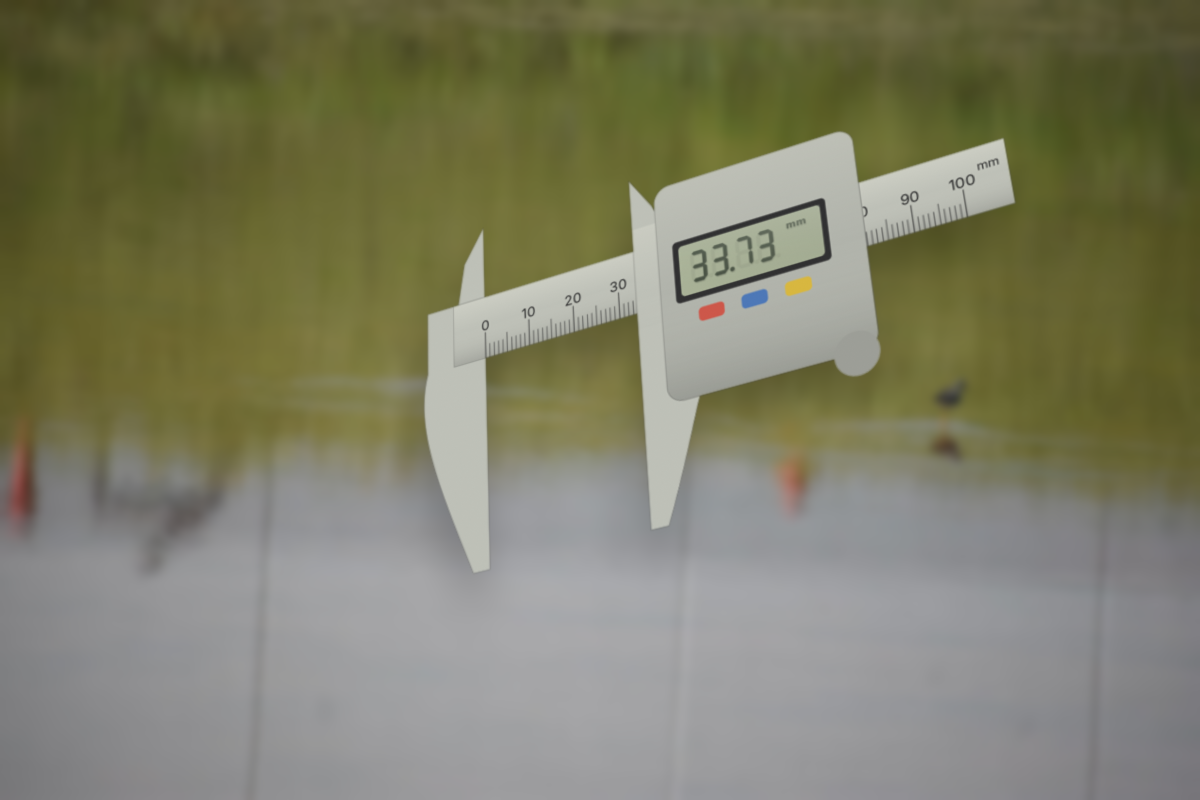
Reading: value=33.73 unit=mm
